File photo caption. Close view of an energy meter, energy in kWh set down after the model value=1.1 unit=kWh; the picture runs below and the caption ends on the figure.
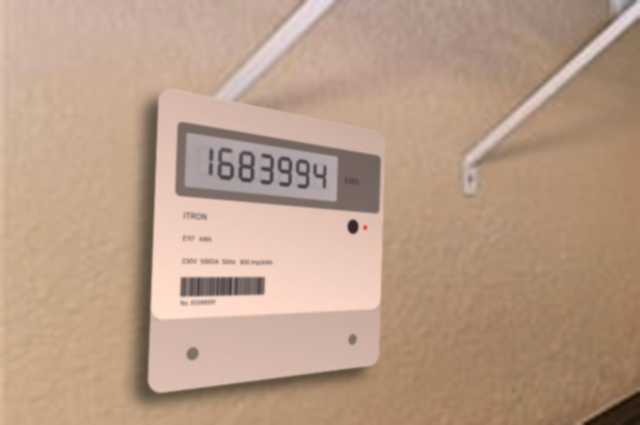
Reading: value=1683994 unit=kWh
